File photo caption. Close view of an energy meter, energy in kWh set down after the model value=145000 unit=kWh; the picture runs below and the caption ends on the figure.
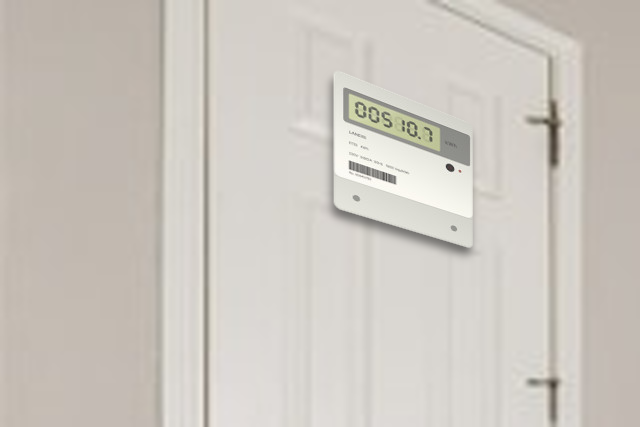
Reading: value=510.7 unit=kWh
